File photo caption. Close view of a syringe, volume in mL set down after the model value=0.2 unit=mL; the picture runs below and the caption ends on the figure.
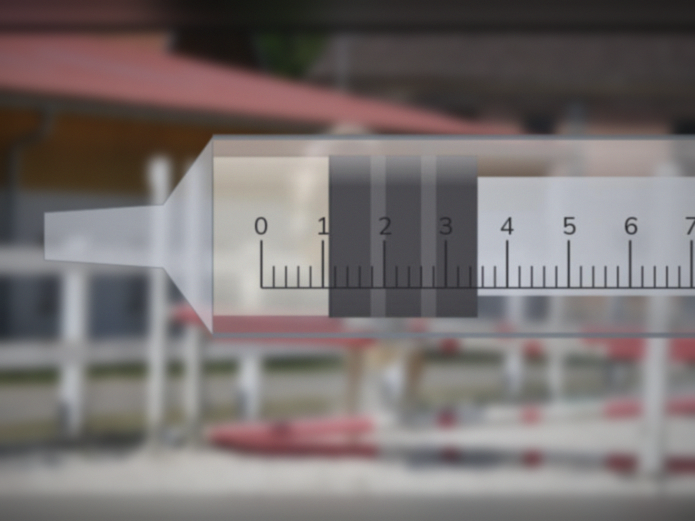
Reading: value=1.1 unit=mL
